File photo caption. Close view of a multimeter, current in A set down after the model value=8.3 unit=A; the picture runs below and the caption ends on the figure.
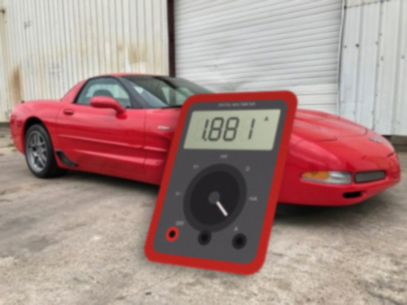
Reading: value=1.881 unit=A
